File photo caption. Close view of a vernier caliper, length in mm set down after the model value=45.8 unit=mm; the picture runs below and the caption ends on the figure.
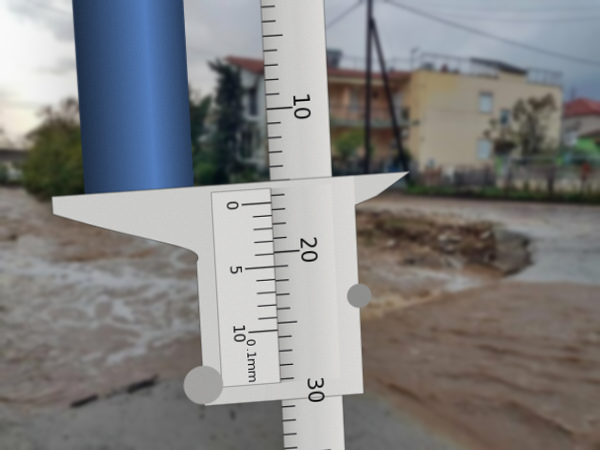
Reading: value=16.5 unit=mm
